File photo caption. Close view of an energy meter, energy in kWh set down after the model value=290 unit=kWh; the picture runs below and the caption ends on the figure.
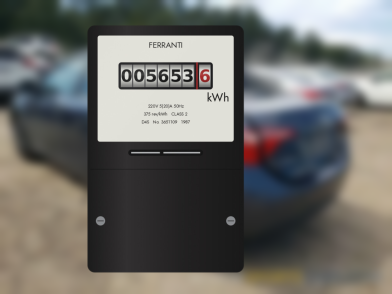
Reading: value=5653.6 unit=kWh
